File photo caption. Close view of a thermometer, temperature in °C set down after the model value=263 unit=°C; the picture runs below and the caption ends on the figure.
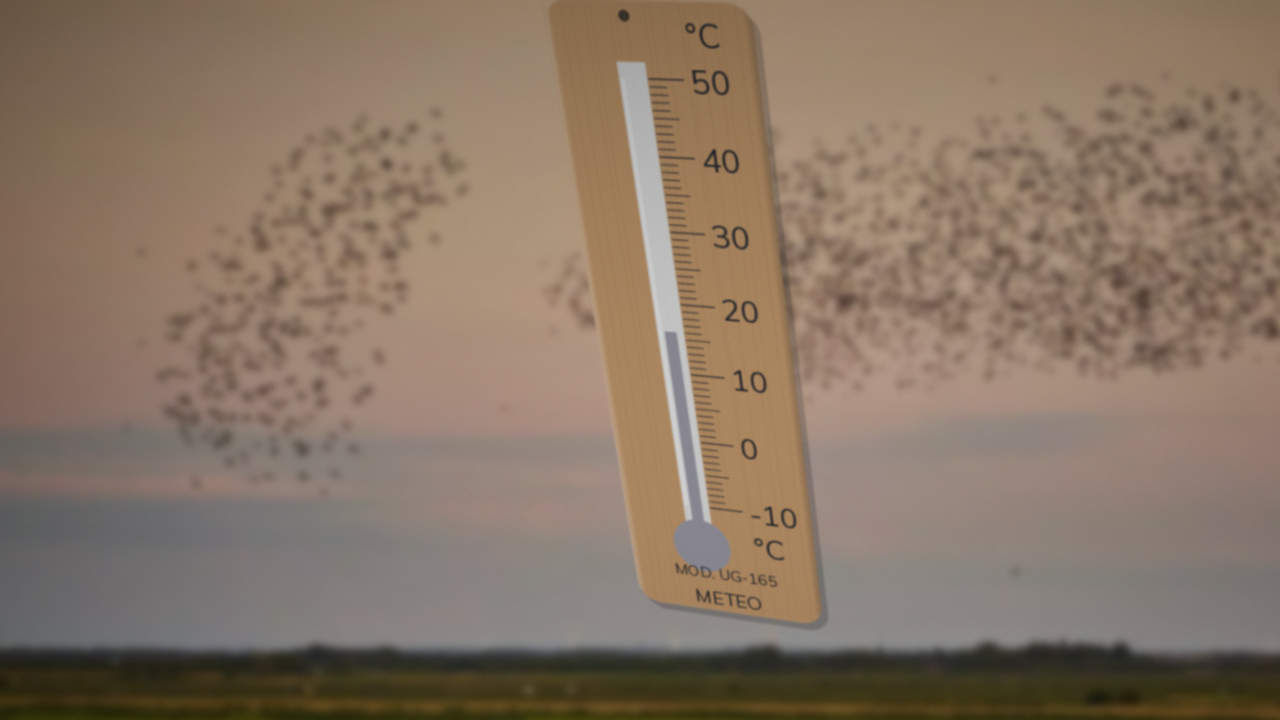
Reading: value=16 unit=°C
